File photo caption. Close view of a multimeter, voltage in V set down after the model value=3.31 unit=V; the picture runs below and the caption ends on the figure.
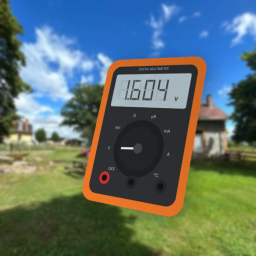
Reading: value=1.604 unit=V
